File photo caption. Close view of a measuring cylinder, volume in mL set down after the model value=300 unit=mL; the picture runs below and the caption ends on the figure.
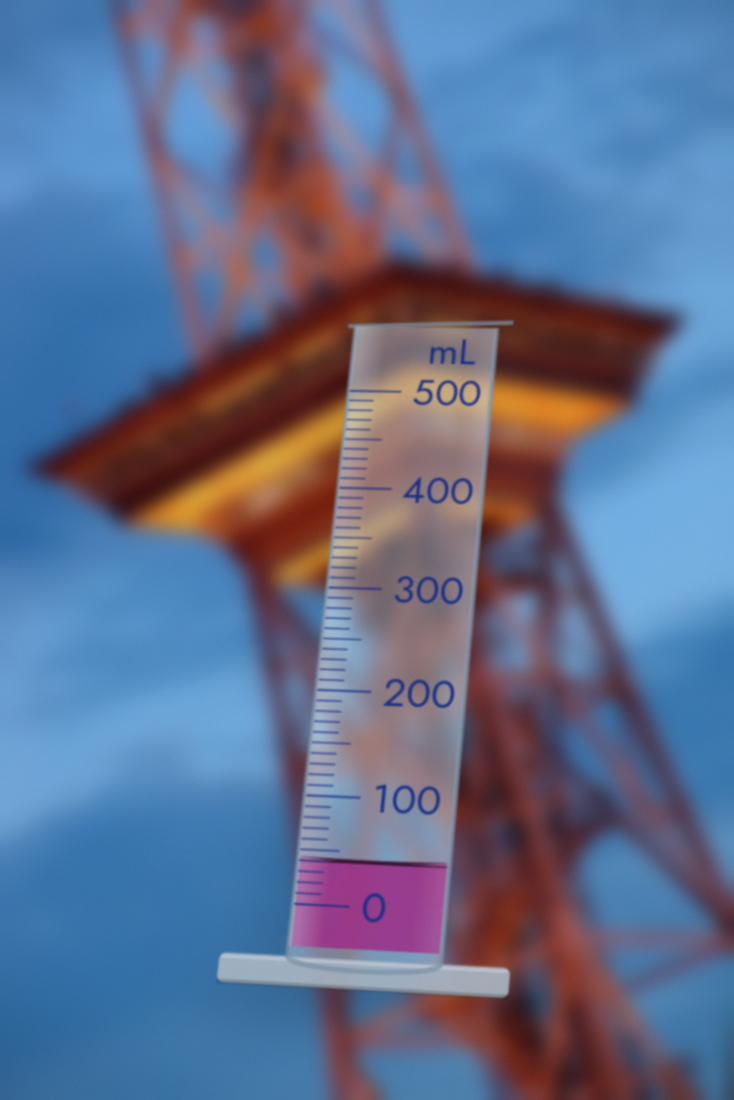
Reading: value=40 unit=mL
